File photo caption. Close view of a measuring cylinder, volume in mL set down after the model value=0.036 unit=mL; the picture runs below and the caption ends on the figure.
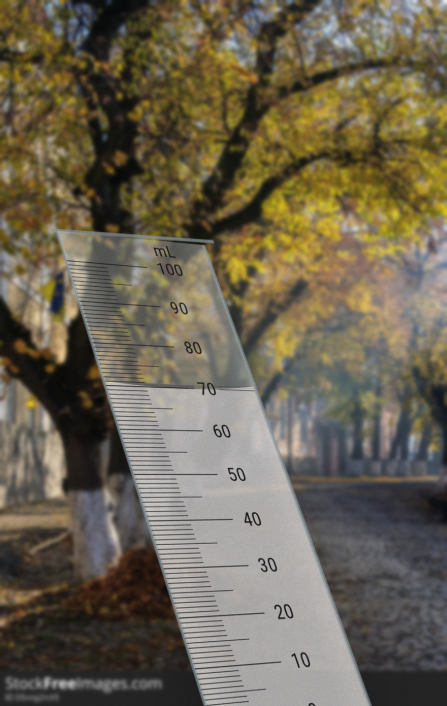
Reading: value=70 unit=mL
